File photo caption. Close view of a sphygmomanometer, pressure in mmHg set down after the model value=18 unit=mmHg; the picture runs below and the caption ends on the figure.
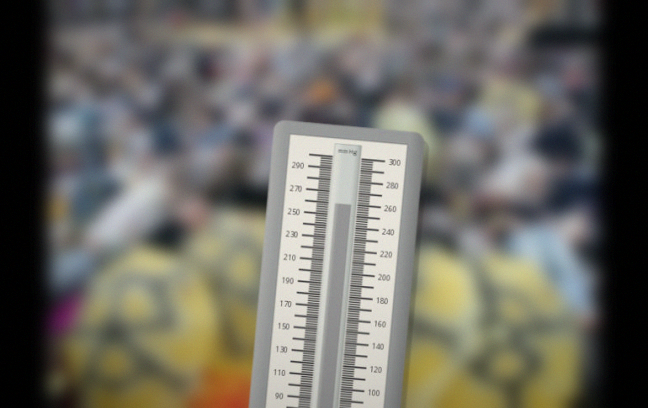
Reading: value=260 unit=mmHg
